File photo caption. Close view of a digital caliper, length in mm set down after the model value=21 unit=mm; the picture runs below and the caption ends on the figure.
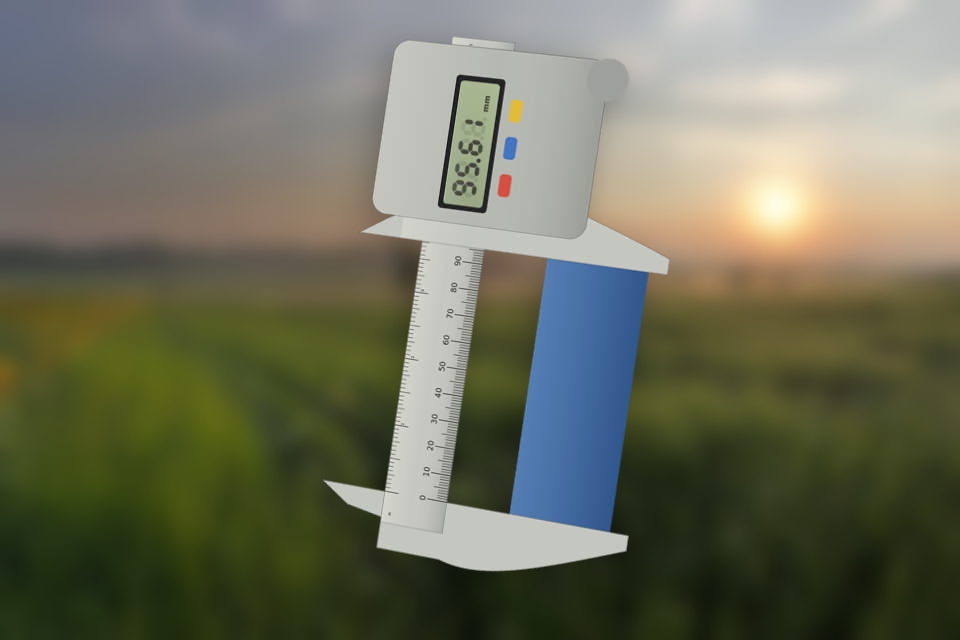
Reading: value=95.61 unit=mm
